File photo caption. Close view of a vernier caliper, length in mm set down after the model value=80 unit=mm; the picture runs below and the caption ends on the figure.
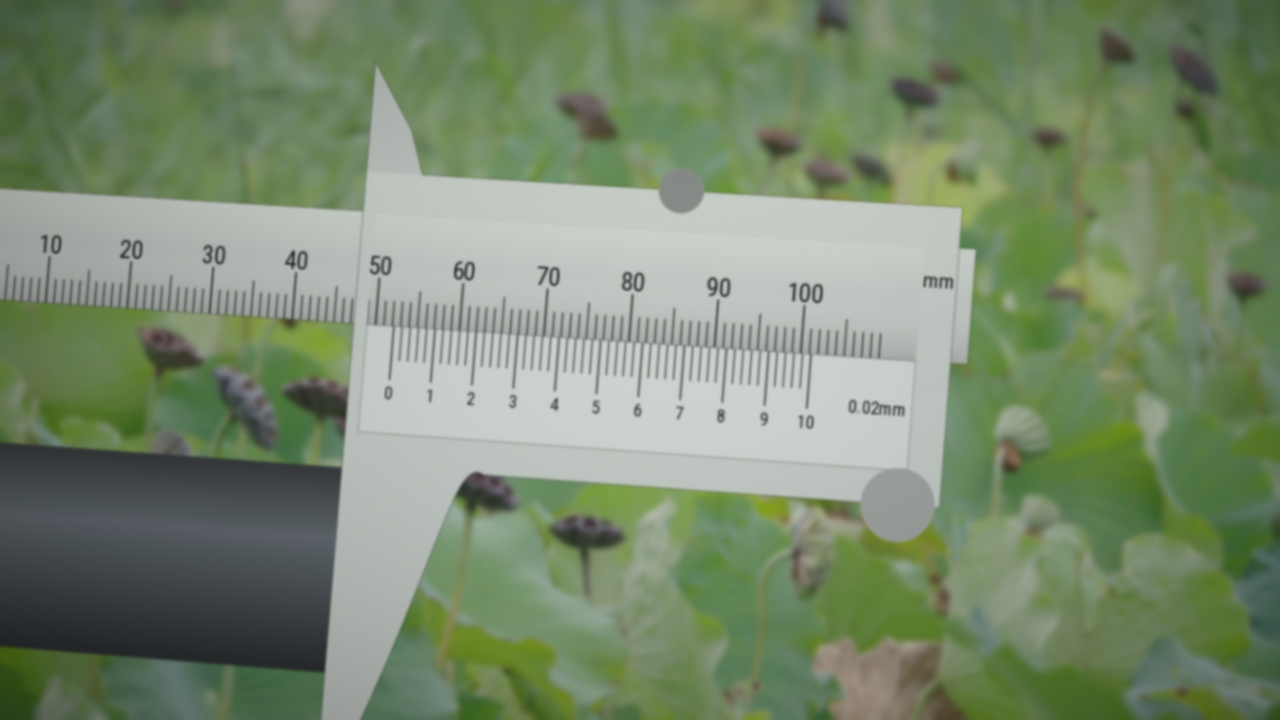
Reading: value=52.2 unit=mm
